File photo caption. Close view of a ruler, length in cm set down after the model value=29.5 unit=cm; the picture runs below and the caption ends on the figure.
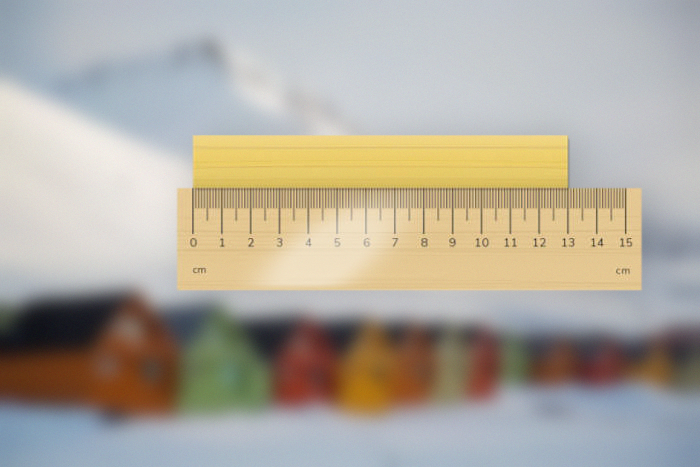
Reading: value=13 unit=cm
